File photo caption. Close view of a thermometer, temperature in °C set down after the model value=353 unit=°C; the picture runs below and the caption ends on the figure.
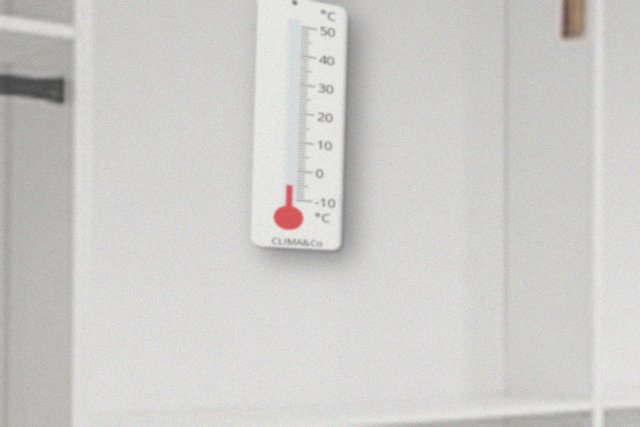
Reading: value=-5 unit=°C
